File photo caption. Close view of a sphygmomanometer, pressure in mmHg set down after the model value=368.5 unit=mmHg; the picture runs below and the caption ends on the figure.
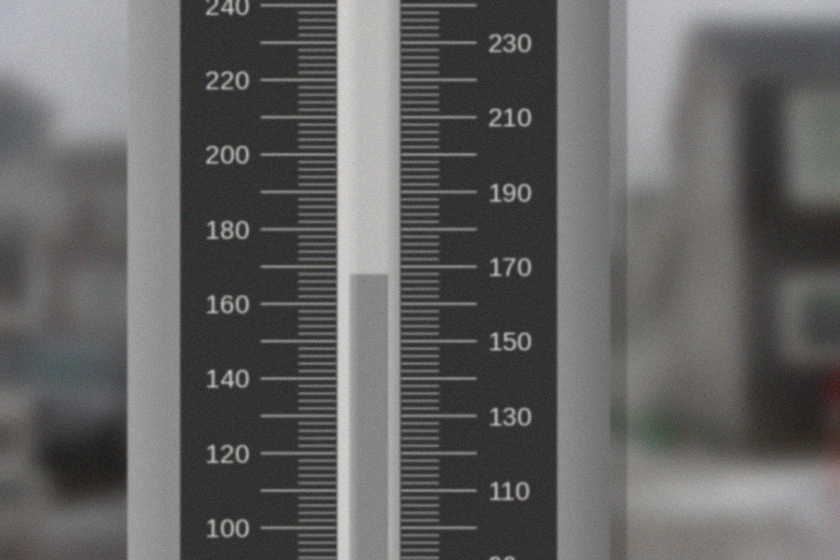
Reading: value=168 unit=mmHg
